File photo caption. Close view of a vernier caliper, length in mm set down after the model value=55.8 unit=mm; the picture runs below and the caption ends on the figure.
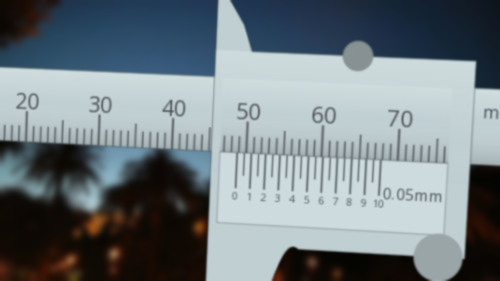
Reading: value=48.8 unit=mm
